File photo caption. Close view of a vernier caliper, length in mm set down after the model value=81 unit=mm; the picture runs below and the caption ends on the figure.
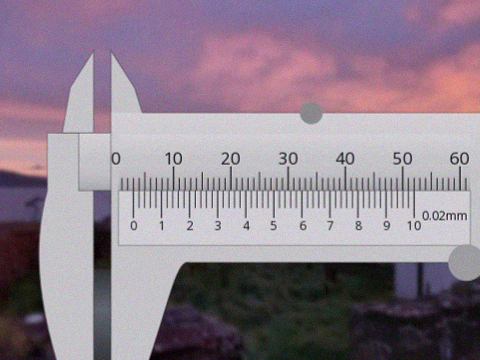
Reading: value=3.0 unit=mm
